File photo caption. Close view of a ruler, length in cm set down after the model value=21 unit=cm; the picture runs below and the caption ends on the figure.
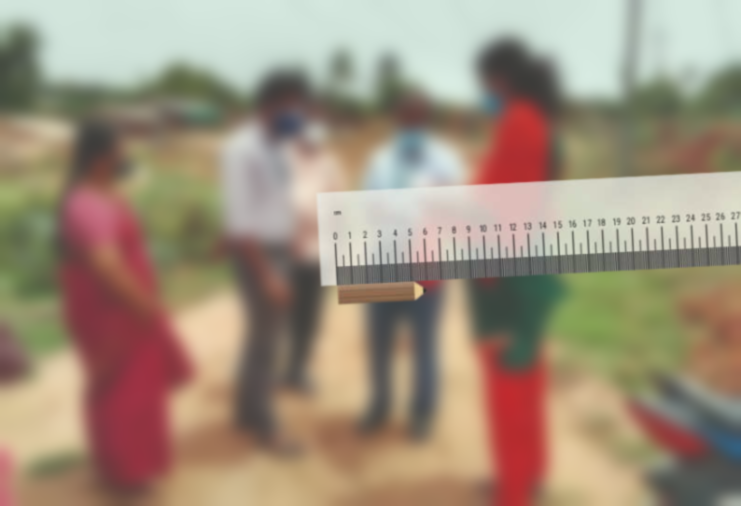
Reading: value=6 unit=cm
